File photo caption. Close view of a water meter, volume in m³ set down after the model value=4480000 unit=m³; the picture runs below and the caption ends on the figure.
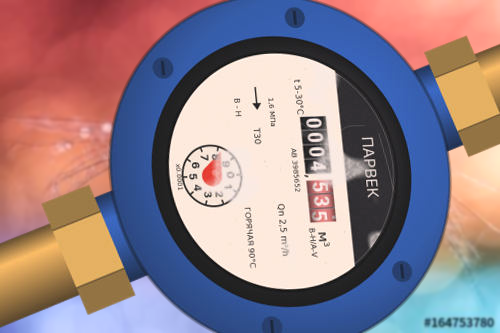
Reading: value=4.5348 unit=m³
